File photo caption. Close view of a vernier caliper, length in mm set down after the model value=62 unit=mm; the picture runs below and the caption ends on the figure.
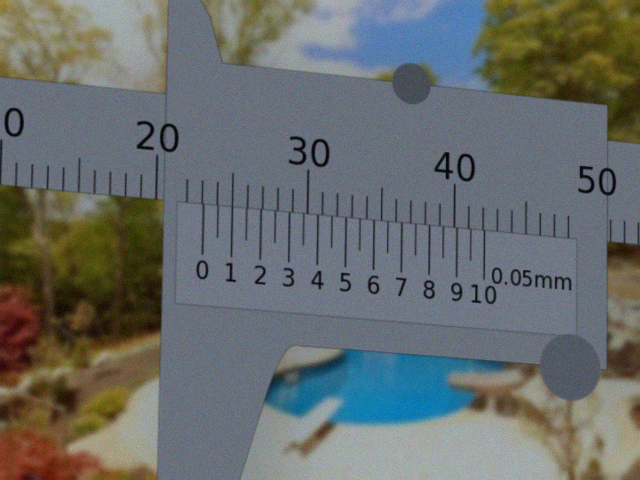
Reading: value=23.1 unit=mm
